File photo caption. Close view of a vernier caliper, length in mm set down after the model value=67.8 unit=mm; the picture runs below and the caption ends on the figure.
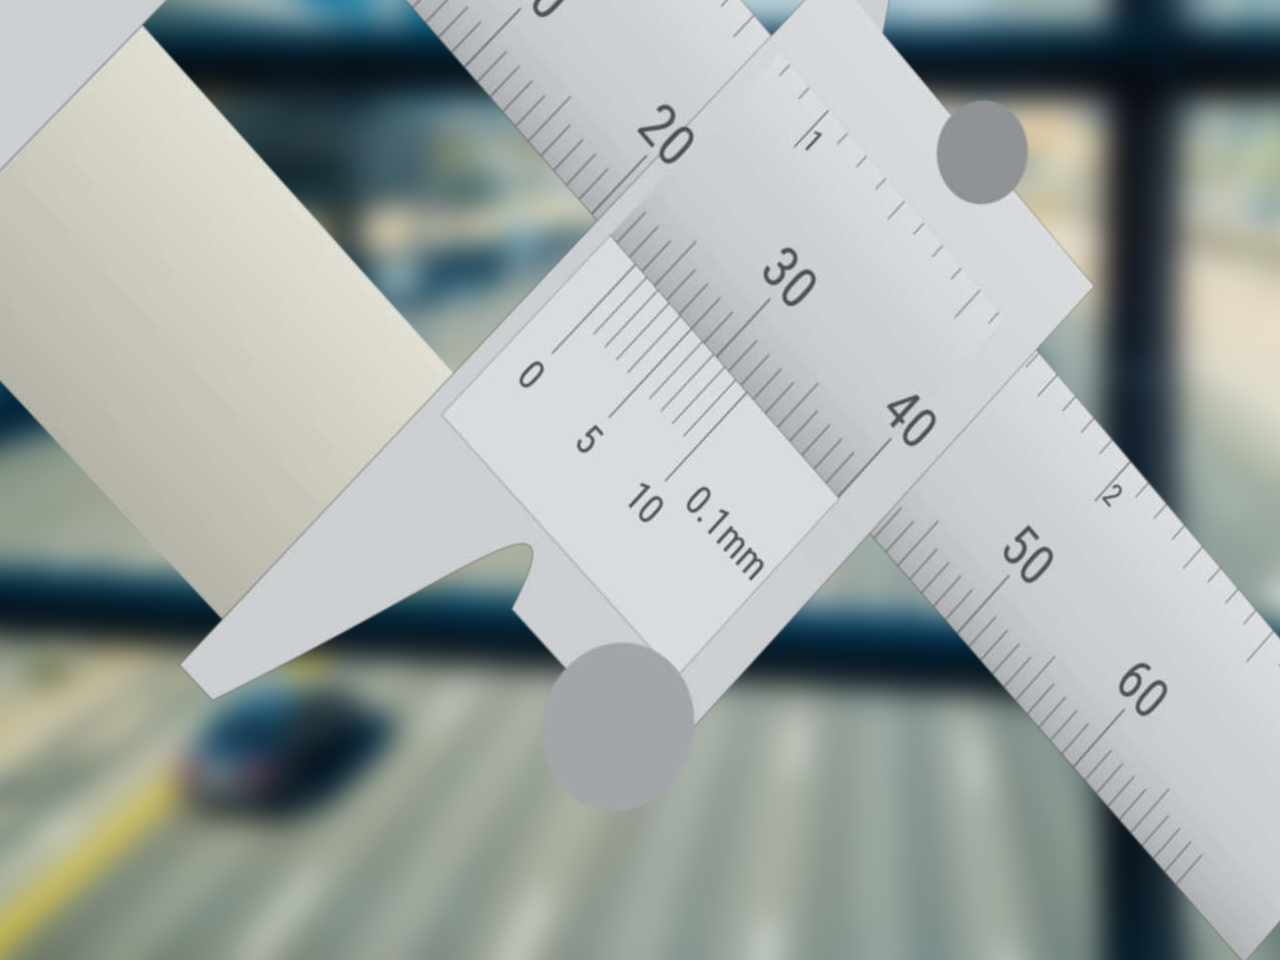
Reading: value=23.5 unit=mm
